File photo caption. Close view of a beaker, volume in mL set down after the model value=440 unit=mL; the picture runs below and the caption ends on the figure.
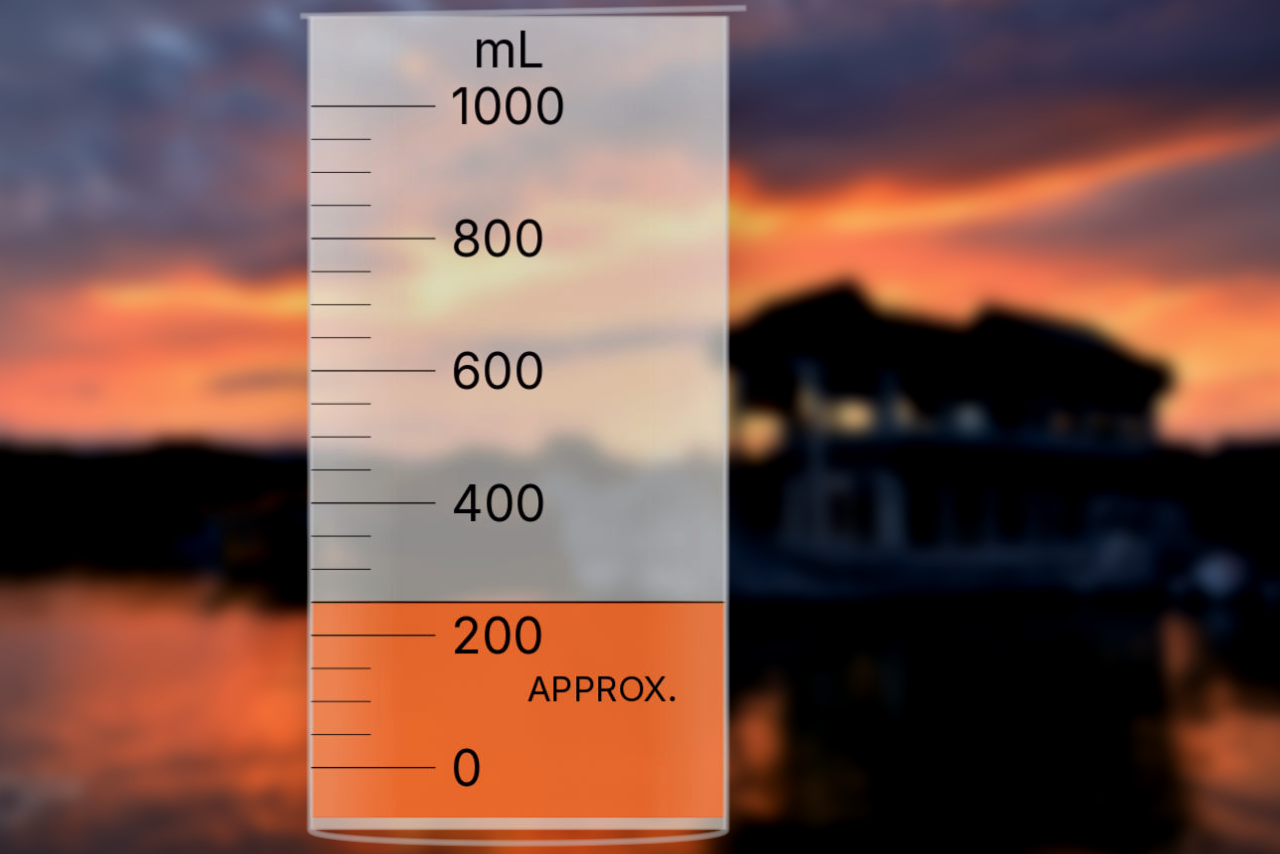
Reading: value=250 unit=mL
